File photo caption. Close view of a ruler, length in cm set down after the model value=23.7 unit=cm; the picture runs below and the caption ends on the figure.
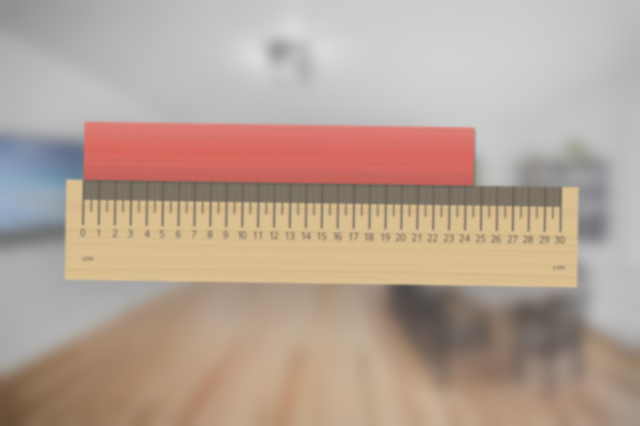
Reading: value=24.5 unit=cm
